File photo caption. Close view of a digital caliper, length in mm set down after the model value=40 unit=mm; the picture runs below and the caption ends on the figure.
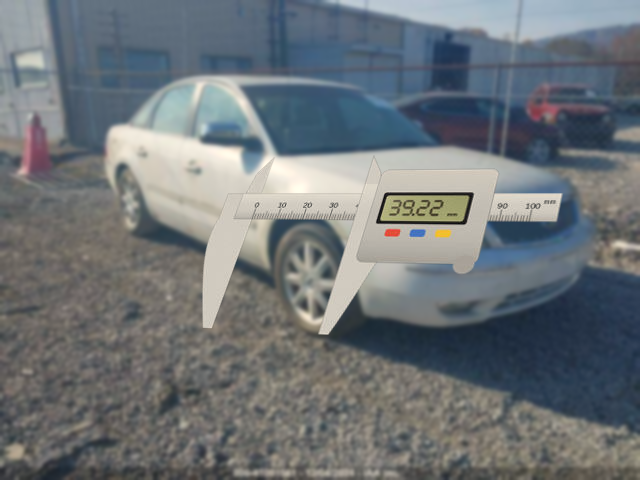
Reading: value=39.22 unit=mm
